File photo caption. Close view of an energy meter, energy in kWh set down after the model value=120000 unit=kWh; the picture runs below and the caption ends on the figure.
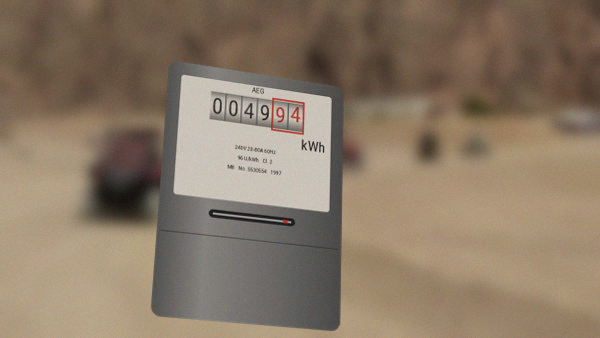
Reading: value=49.94 unit=kWh
